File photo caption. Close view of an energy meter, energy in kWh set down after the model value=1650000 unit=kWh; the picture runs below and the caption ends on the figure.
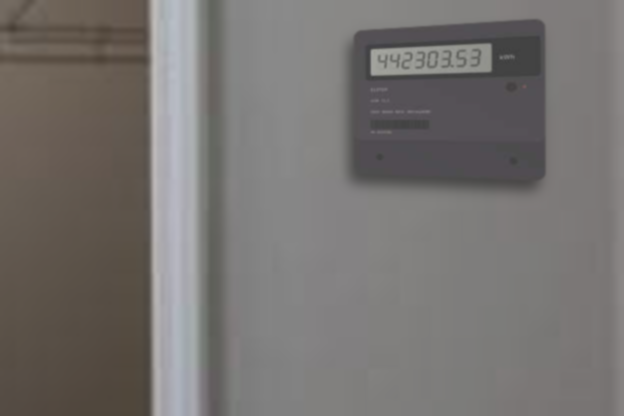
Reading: value=442303.53 unit=kWh
